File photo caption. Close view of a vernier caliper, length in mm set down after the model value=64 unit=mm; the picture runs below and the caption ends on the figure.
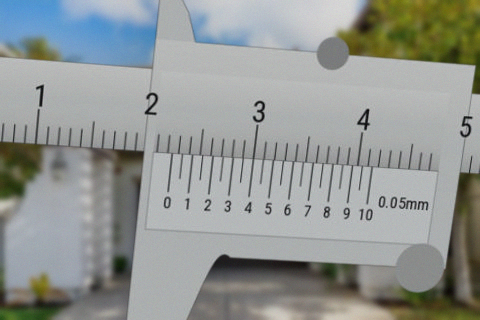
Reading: value=22.4 unit=mm
